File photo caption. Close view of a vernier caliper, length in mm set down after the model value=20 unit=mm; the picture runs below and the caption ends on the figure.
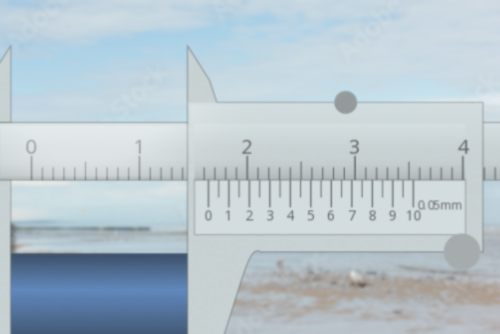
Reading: value=16.4 unit=mm
